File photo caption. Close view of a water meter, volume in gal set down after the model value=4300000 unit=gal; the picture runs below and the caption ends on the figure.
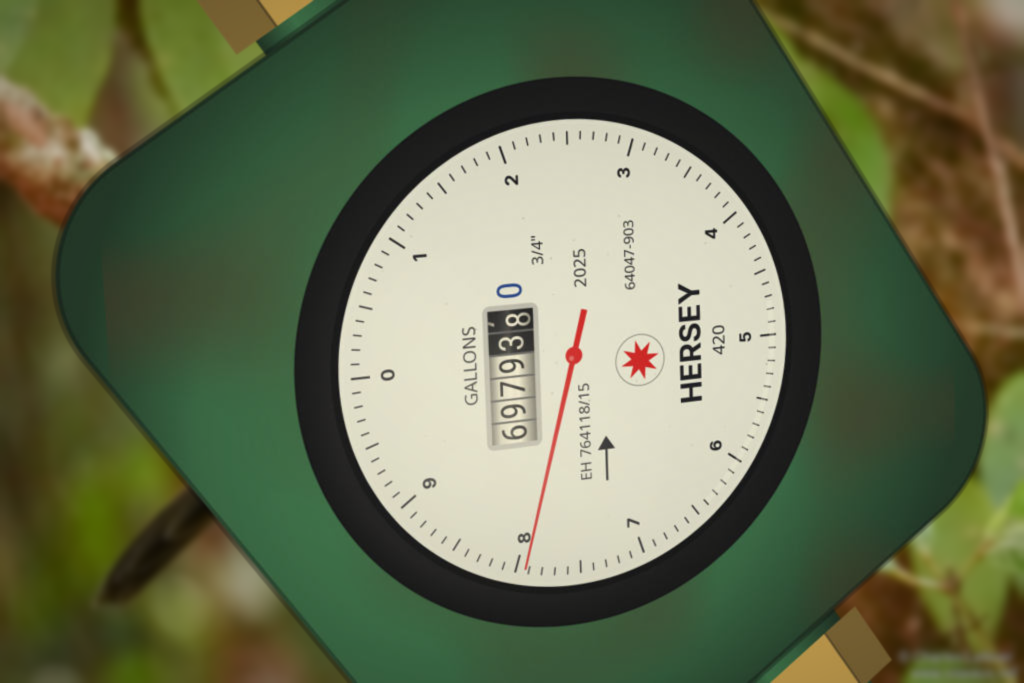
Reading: value=6979377.9 unit=gal
